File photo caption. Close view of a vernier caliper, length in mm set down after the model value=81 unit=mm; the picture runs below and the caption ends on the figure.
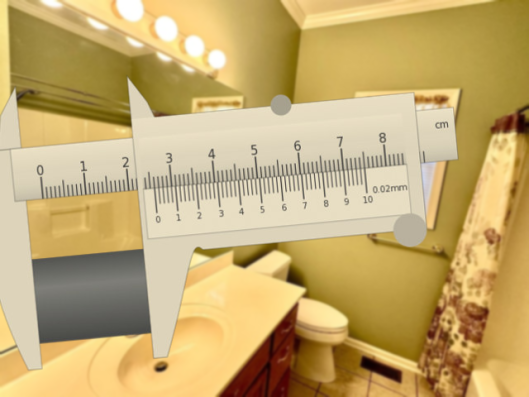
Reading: value=26.0 unit=mm
